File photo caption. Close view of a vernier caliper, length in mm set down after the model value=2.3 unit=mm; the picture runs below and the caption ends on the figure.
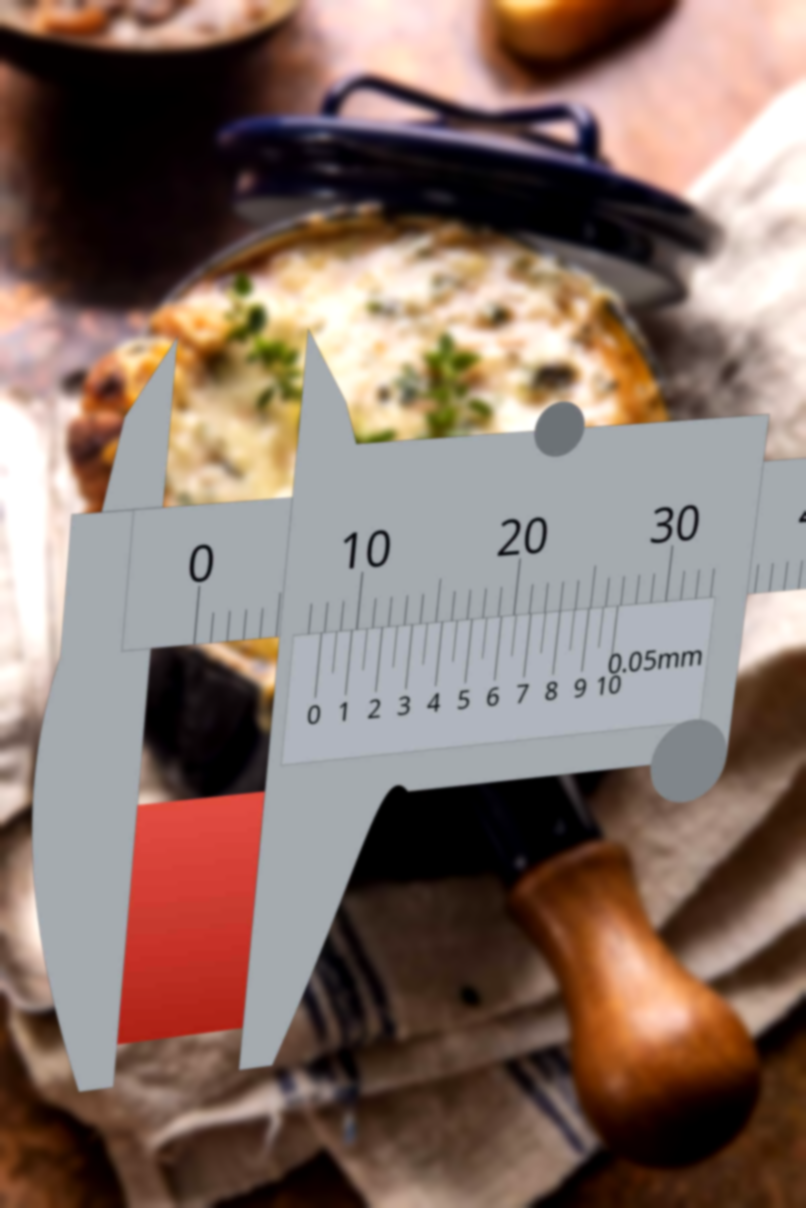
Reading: value=7.8 unit=mm
